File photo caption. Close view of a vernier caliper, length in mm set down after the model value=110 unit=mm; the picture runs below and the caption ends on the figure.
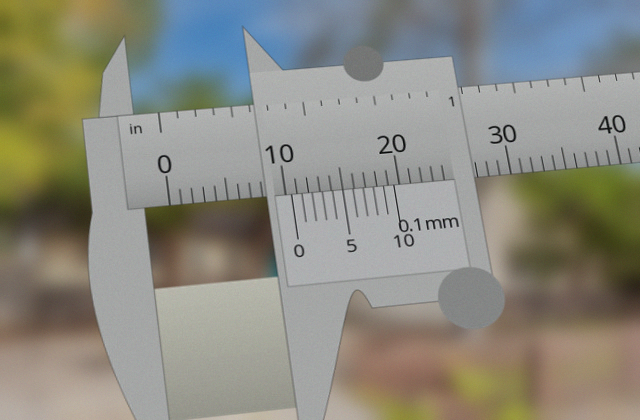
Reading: value=10.5 unit=mm
